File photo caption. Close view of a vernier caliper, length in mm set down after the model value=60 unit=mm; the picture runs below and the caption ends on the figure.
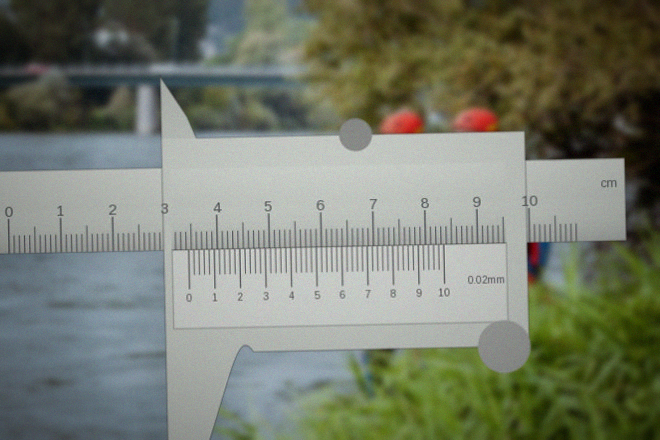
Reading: value=34.5 unit=mm
